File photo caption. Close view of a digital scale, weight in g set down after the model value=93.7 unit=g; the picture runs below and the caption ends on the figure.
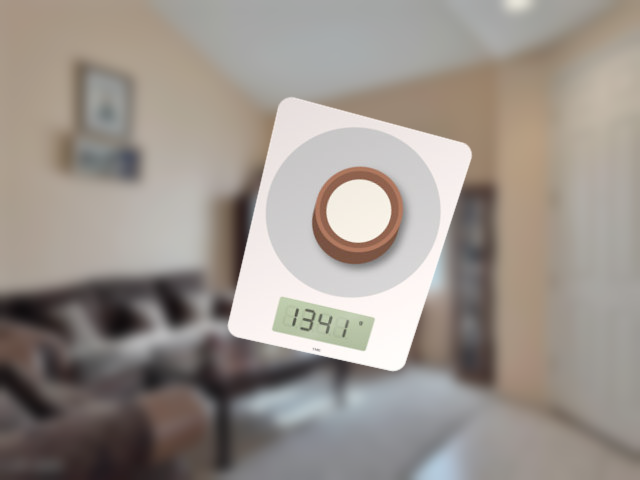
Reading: value=1341 unit=g
